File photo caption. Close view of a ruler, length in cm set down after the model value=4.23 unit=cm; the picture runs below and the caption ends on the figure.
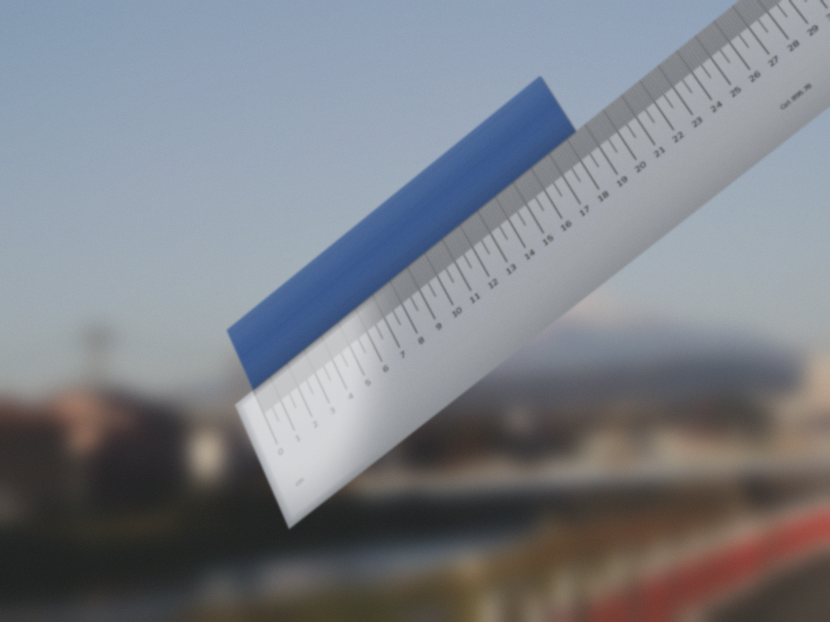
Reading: value=18.5 unit=cm
